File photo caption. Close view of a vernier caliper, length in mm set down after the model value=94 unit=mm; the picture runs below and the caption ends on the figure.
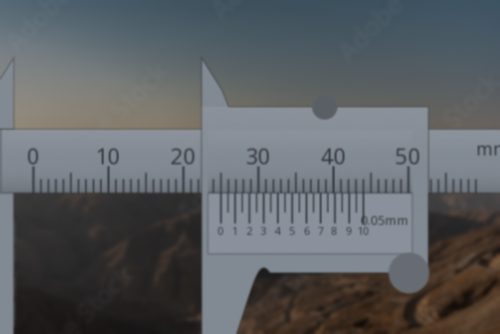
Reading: value=25.0 unit=mm
